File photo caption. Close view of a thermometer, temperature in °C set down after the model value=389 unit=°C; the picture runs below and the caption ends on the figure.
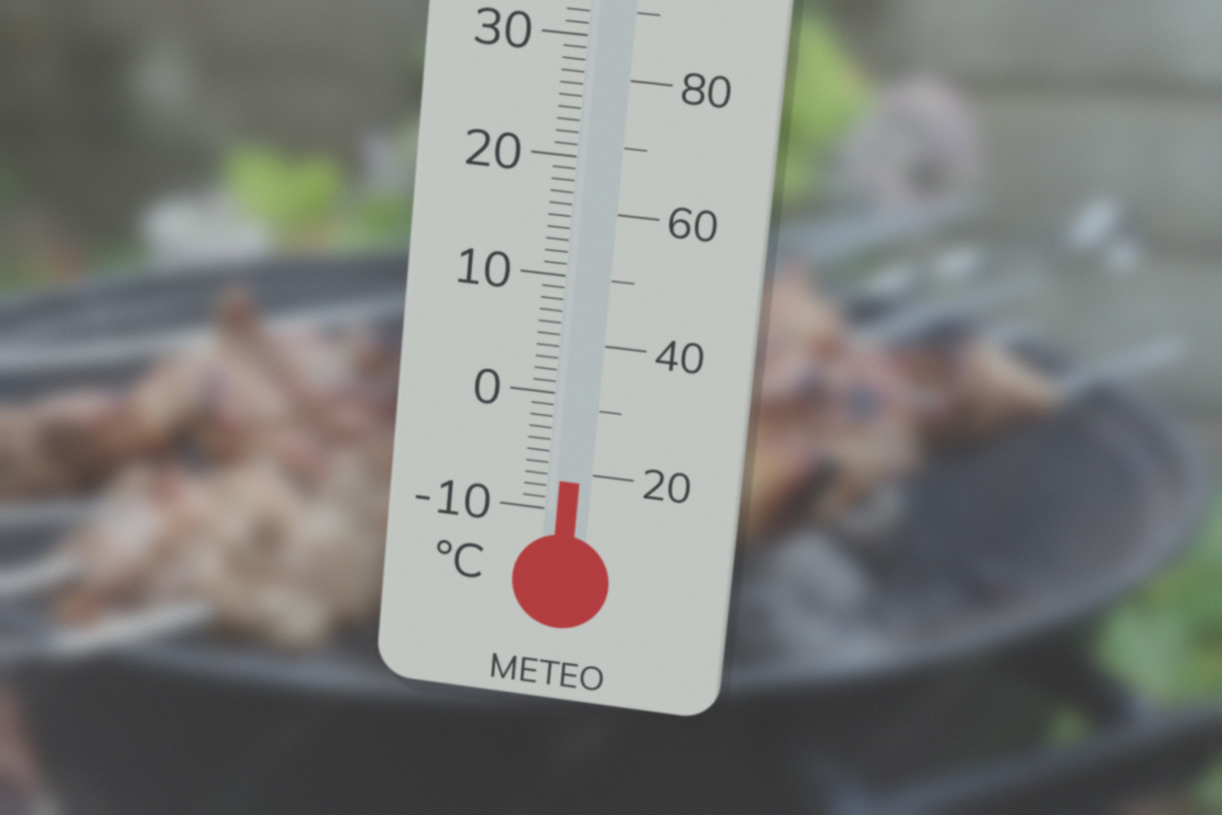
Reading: value=-7.5 unit=°C
